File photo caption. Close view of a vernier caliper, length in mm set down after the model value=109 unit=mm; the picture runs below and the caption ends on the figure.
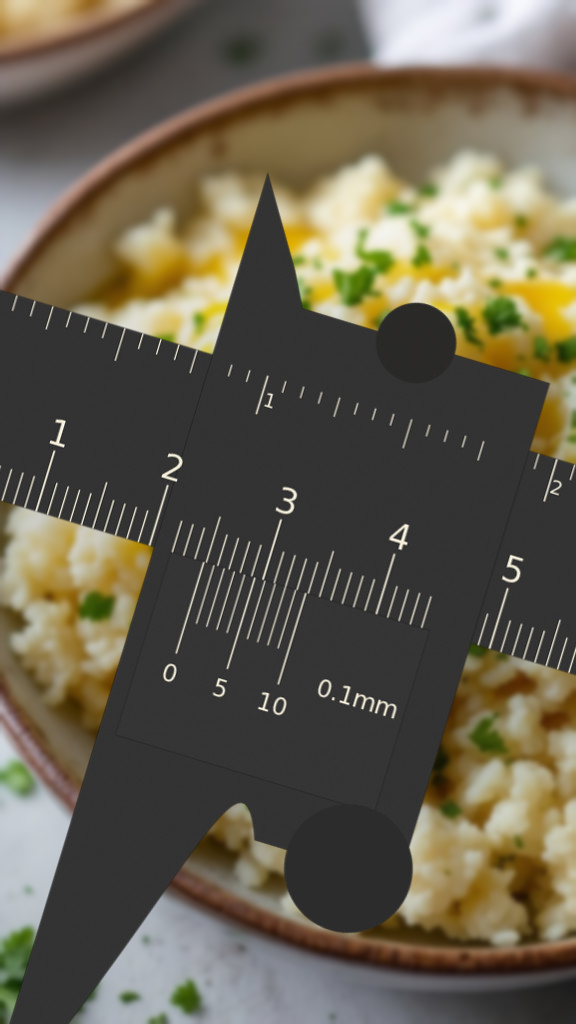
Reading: value=24.8 unit=mm
